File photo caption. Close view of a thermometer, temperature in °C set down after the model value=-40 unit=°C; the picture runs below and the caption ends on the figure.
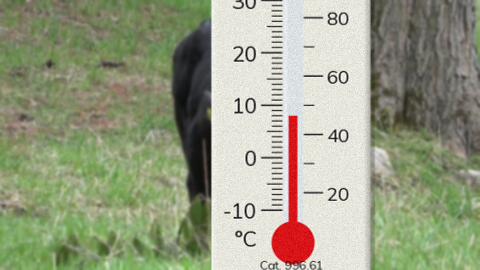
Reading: value=8 unit=°C
